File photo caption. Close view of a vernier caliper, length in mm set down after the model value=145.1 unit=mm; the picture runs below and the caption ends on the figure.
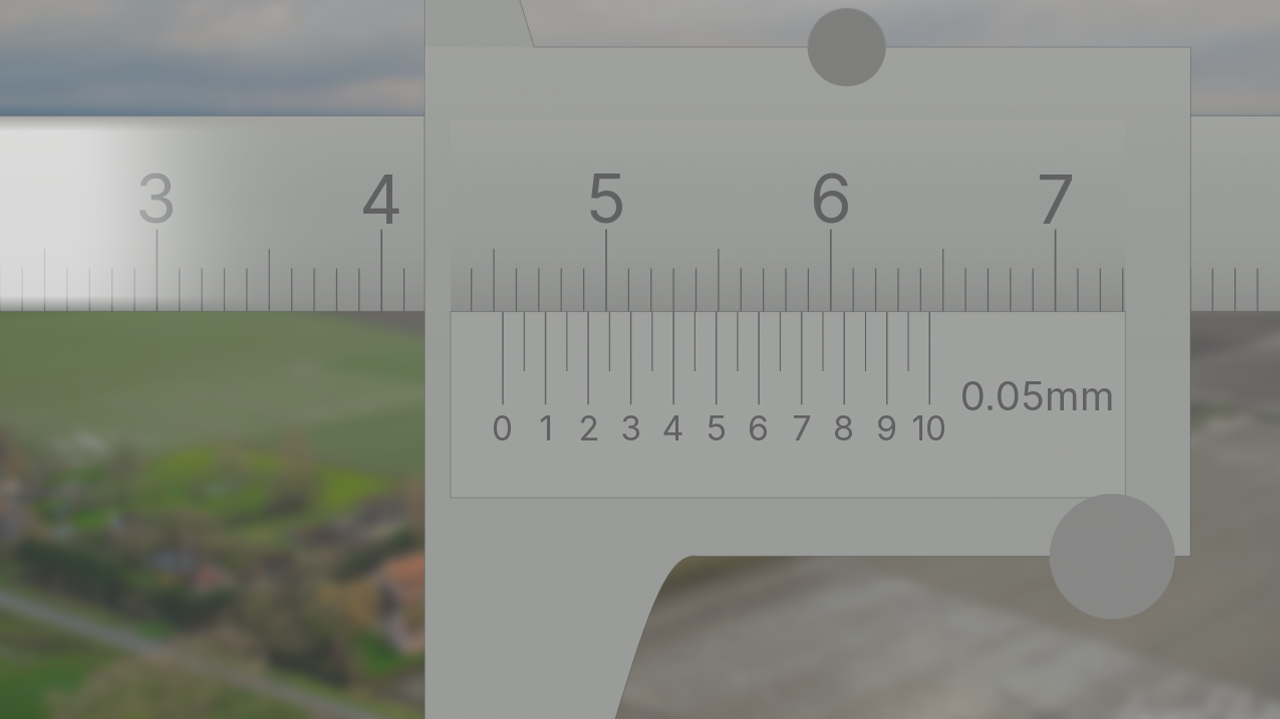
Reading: value=45.4 unit=mm
